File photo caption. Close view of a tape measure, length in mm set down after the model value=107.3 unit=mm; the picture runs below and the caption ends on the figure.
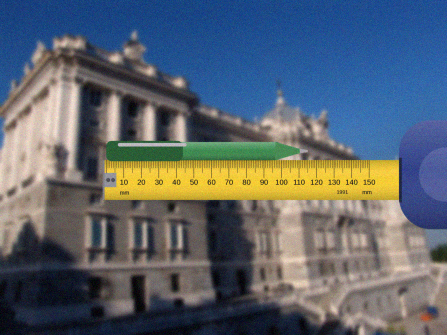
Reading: value=115 unit=mm
